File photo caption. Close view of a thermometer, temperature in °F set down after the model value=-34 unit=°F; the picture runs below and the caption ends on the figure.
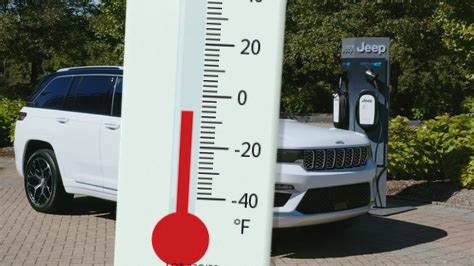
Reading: value=-6 unit=°F
